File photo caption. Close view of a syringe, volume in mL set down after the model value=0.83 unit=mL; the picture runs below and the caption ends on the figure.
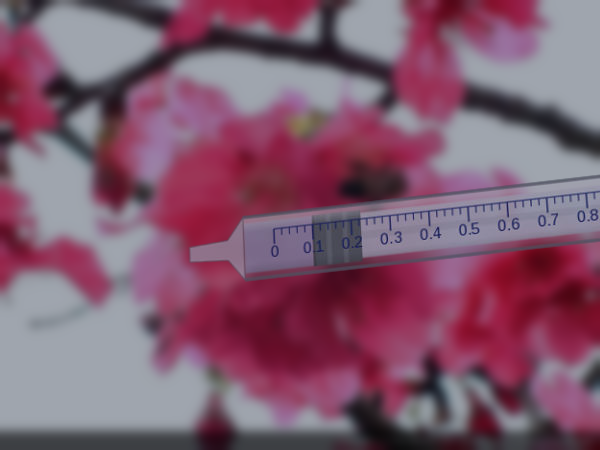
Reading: value=0.1 unit=mL
